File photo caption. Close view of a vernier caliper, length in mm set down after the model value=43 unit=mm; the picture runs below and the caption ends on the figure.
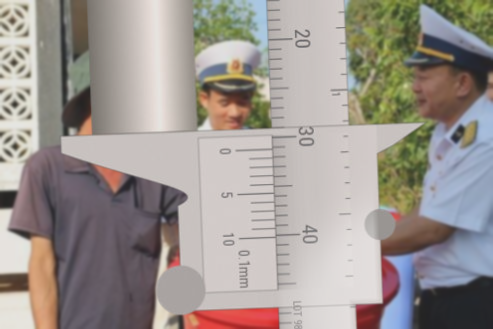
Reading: value=31.2 unit=mm
